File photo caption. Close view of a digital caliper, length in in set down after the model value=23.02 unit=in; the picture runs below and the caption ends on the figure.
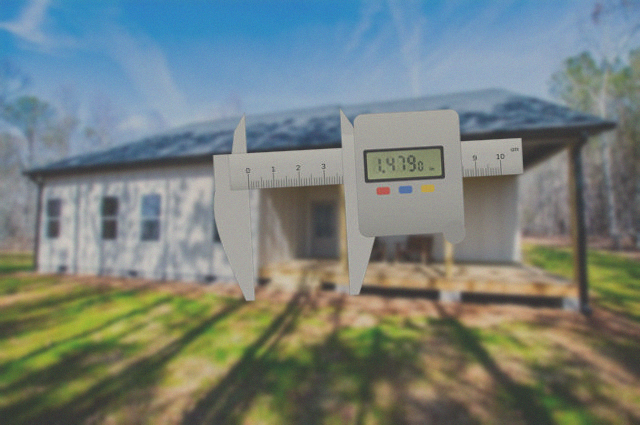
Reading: value=1.4790 unit=in
